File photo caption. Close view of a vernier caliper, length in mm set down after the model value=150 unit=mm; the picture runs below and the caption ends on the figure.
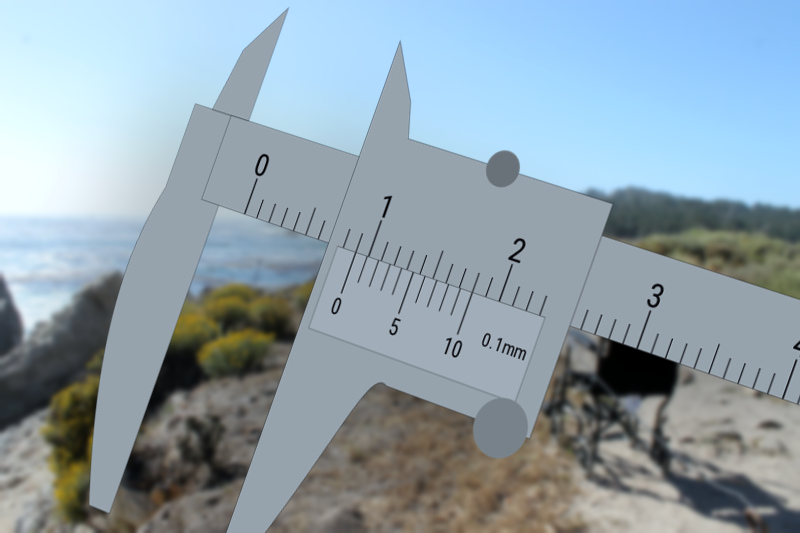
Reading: value=9.0 unit=mm
